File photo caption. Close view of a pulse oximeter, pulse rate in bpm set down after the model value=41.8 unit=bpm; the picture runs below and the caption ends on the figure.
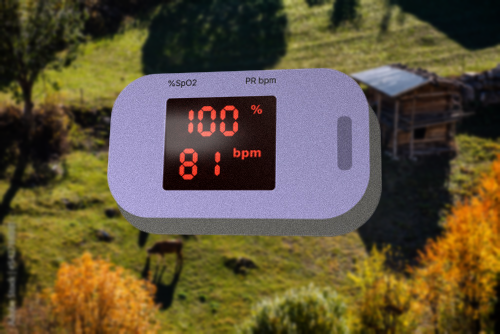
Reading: value=81 unit=bpm
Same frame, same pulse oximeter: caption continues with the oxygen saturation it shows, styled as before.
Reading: value=100 unit=%
